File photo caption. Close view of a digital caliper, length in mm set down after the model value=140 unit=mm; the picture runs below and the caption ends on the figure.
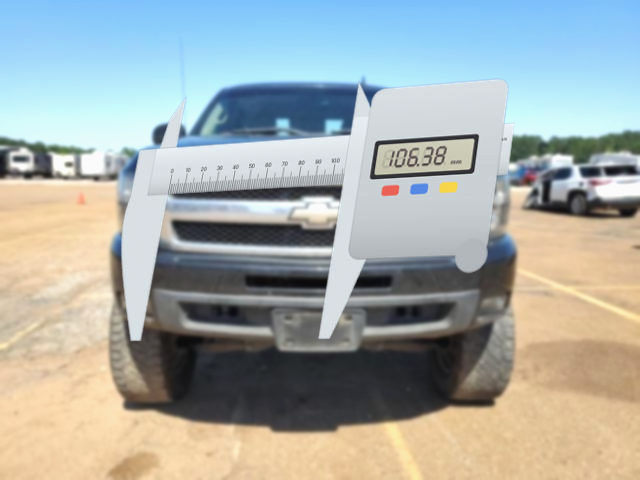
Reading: value=106.38 unit=mm
